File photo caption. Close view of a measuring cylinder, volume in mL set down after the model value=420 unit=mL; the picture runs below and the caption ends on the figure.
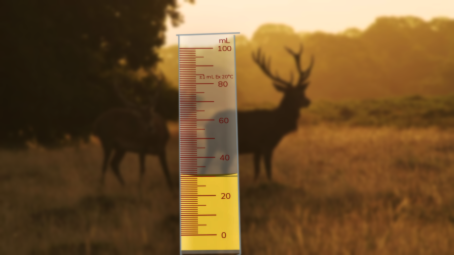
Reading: value=30 unit=mL
